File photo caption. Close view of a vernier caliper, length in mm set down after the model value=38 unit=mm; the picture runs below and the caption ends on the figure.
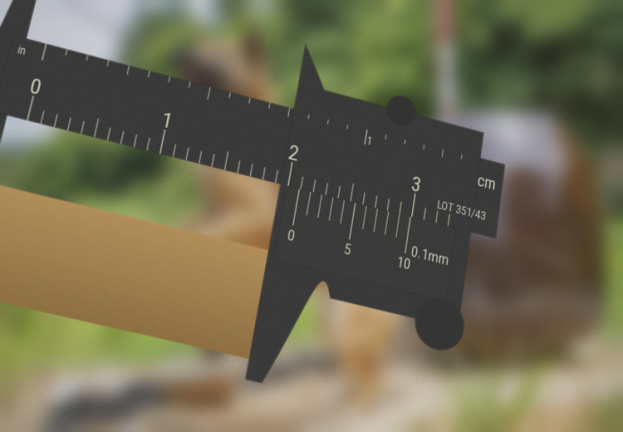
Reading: value=20.9 unit=mm
